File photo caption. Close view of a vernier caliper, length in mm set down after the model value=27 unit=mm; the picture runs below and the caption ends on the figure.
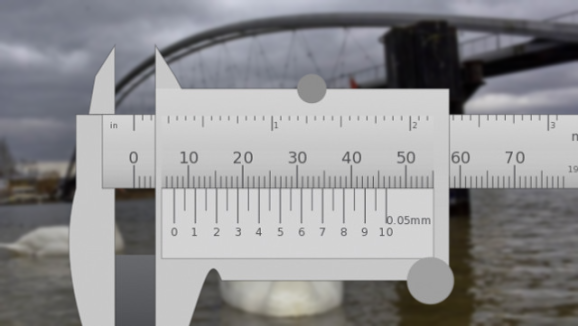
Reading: value=7.4 unit=mm
